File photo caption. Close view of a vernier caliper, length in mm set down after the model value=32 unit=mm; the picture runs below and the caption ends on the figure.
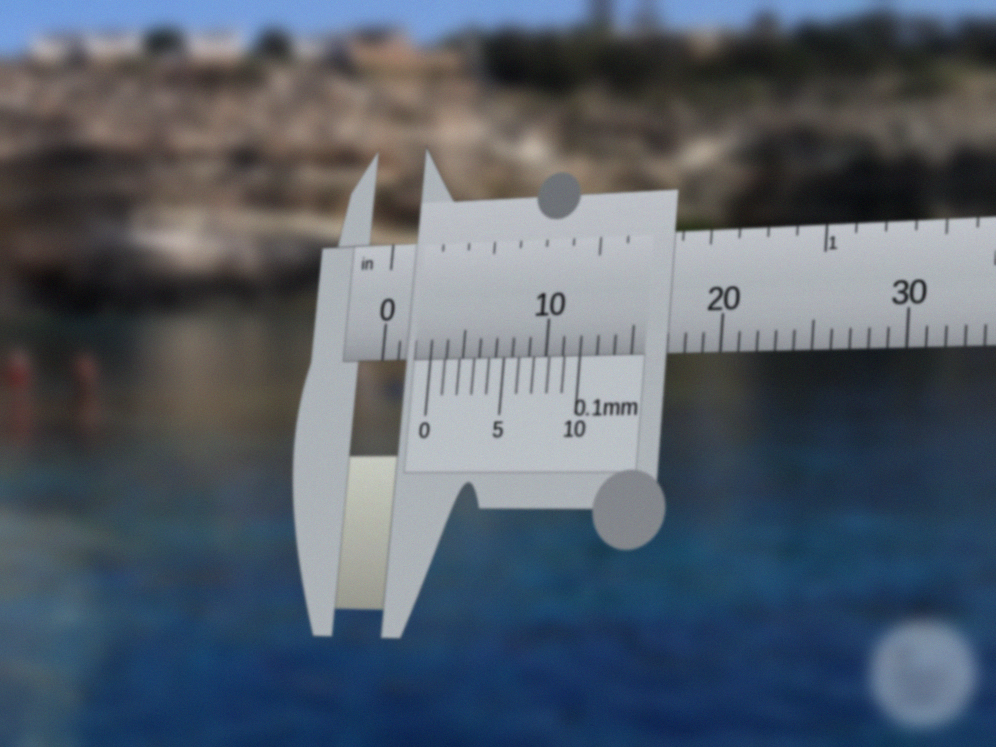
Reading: value=3.0 unit=mm
